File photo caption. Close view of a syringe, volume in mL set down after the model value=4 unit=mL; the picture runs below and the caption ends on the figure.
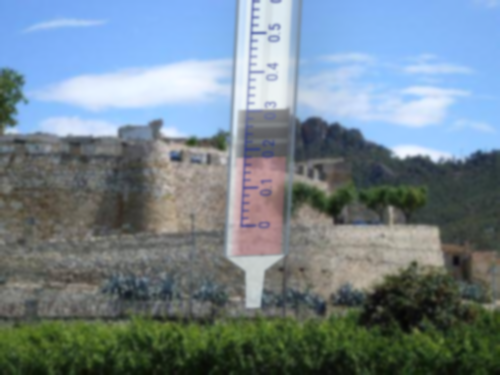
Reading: value=0.18 unit=mL
